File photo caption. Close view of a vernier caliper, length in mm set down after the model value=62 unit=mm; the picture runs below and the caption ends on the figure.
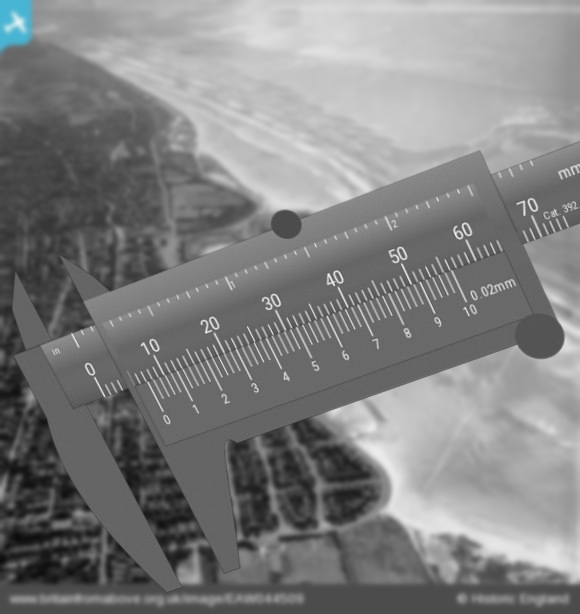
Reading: value=7.2 unit=mm
